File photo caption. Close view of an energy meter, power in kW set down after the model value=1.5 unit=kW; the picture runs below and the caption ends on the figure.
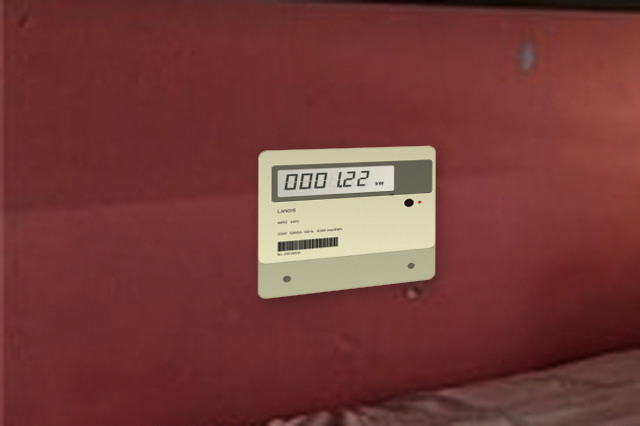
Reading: value=1.22 unit=kW
